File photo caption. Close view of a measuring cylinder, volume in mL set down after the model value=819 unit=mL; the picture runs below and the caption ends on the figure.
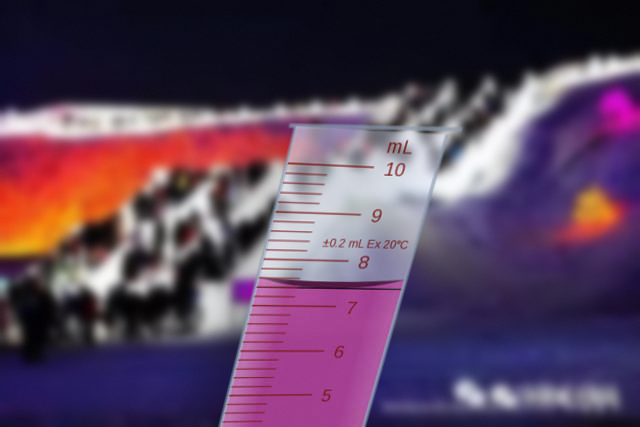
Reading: value=7.4 unit=mL
